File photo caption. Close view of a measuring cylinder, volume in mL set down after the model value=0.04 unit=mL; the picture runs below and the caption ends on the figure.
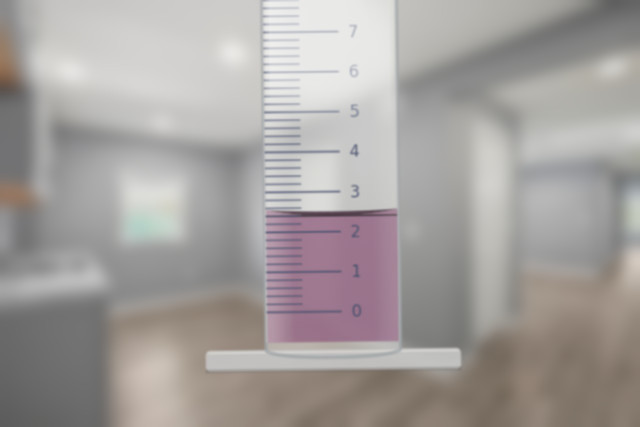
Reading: value=2.4 unit=mL
